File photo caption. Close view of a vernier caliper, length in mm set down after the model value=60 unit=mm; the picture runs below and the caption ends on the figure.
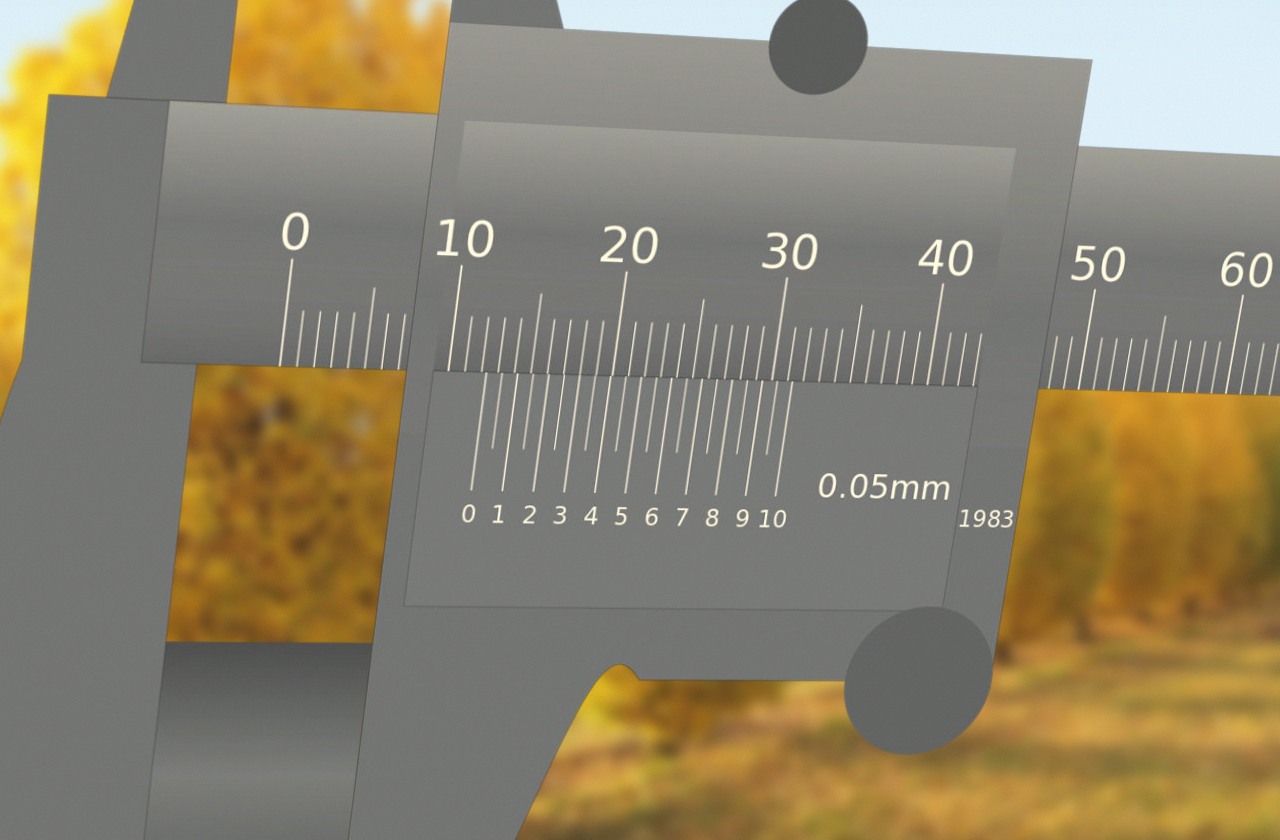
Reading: value=12.3 unit=mm
